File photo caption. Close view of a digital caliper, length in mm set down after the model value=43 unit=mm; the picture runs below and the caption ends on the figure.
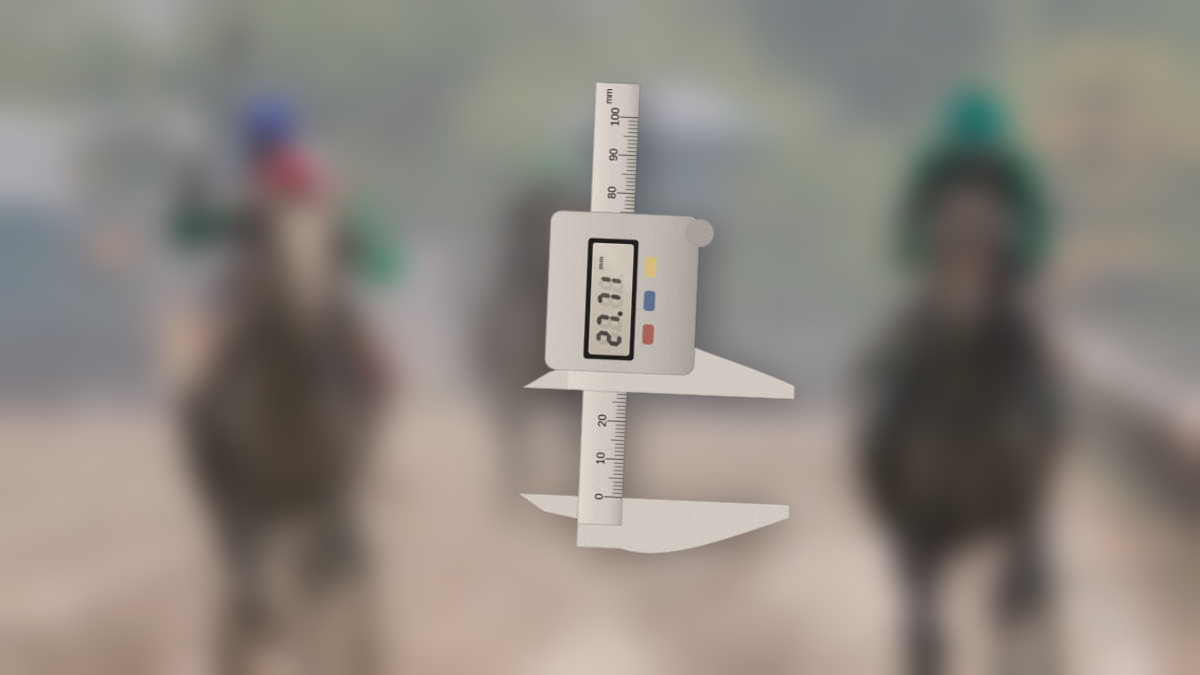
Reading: value=27.71 unit=mm
